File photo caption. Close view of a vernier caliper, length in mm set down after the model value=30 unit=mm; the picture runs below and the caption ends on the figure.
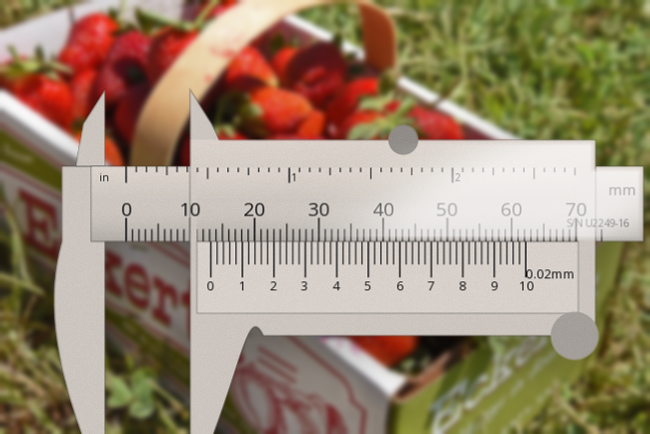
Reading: value=13.2 unit=mm
